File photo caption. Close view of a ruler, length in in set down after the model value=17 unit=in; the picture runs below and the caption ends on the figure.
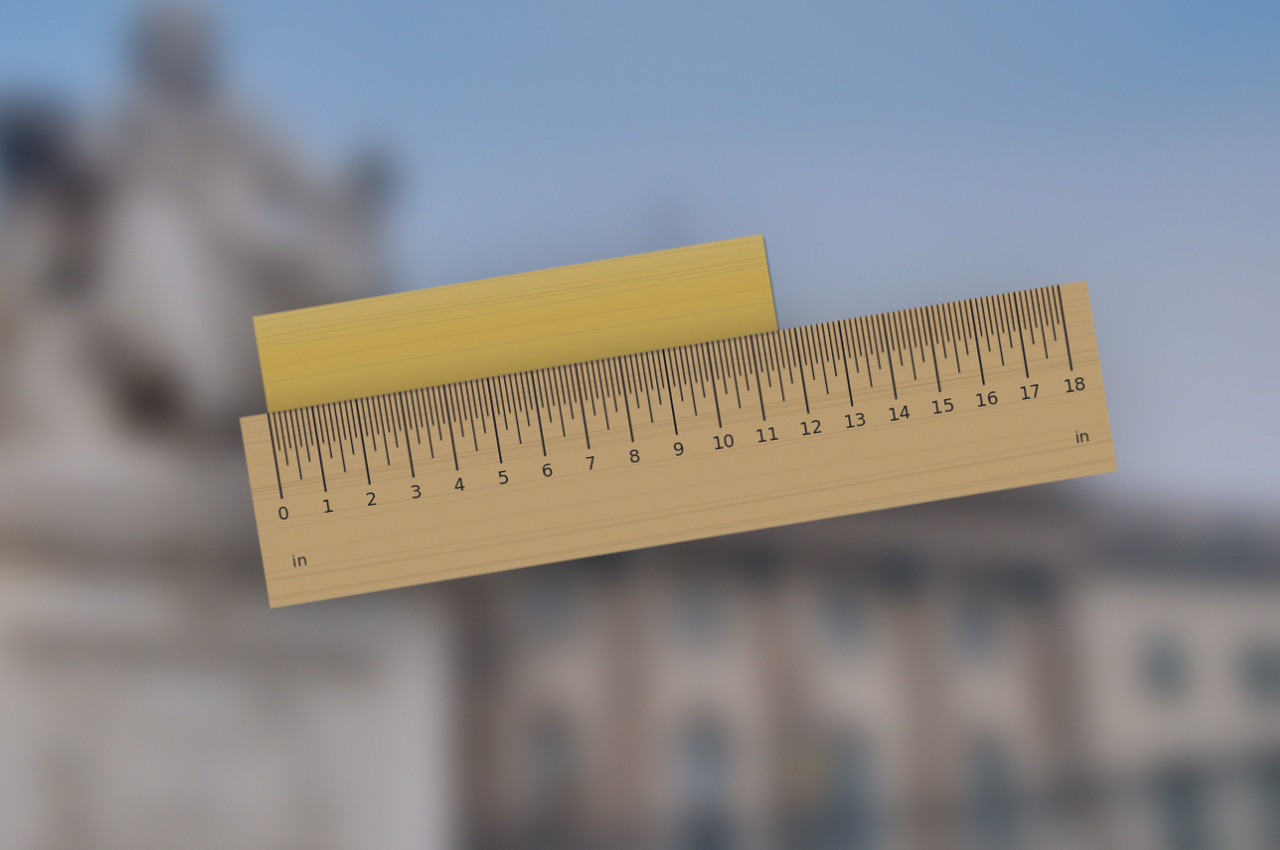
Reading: value=11.625 unit=in
